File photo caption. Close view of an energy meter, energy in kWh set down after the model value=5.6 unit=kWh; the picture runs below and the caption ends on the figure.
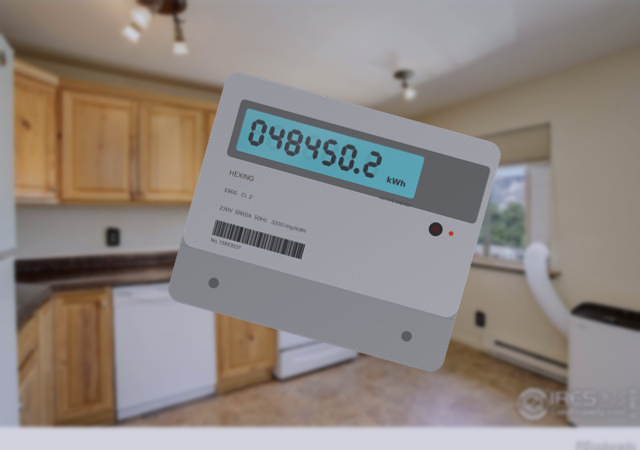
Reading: value=48450.2 unit=kWh
